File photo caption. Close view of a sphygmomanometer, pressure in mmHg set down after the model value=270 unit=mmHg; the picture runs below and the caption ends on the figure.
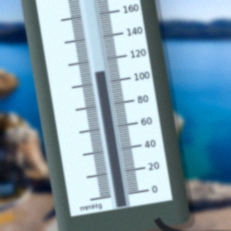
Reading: value=110 unit=mmHg
